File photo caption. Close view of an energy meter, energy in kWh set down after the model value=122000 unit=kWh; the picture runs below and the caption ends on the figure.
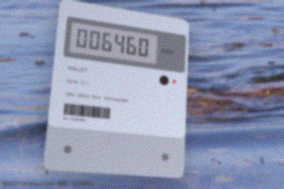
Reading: value=6460 unit=kWh
